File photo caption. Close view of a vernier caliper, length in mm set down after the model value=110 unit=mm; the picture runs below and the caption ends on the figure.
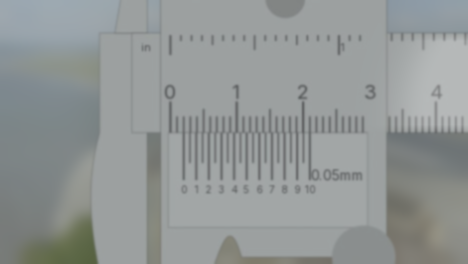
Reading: value=2.0 unit=mm
